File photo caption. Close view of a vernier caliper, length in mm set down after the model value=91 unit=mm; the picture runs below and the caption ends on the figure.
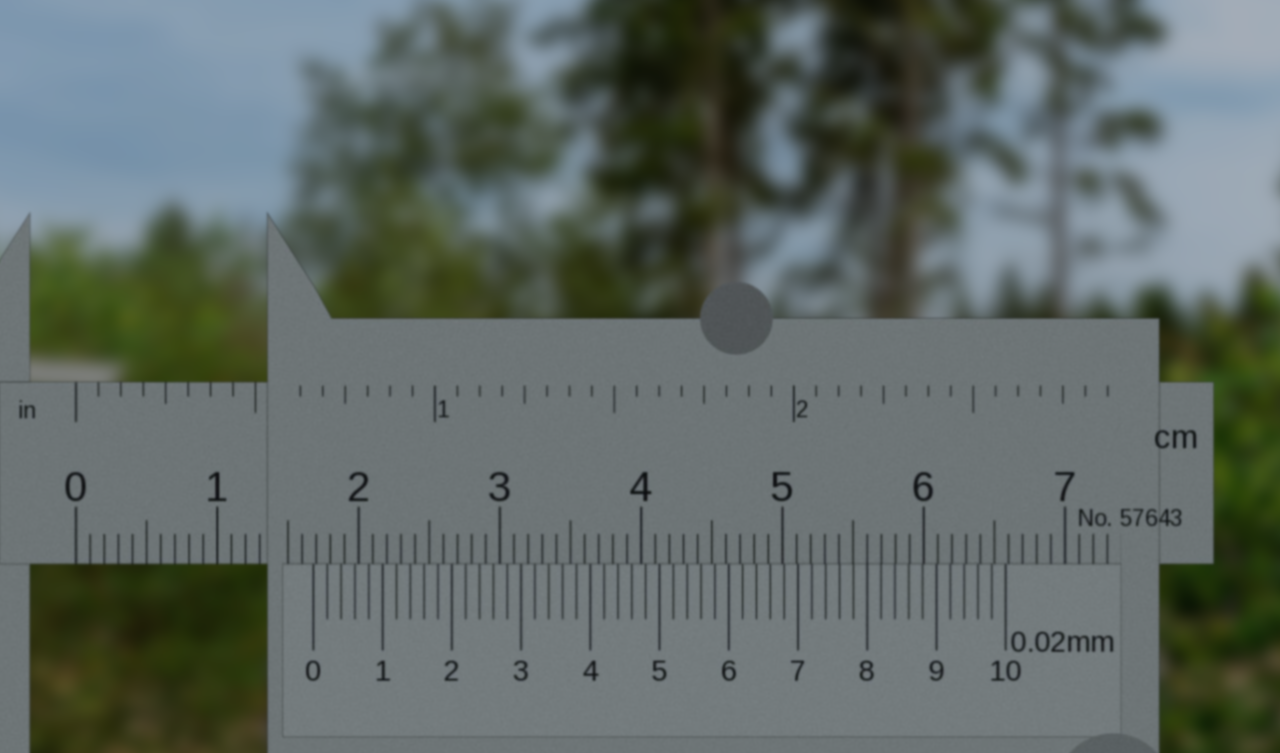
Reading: value=16.8 unit=mm
